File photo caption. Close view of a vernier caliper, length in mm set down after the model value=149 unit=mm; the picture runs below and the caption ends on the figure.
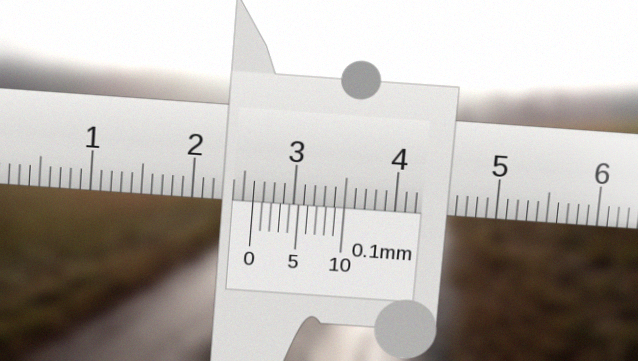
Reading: value=26.0 unit=mm
